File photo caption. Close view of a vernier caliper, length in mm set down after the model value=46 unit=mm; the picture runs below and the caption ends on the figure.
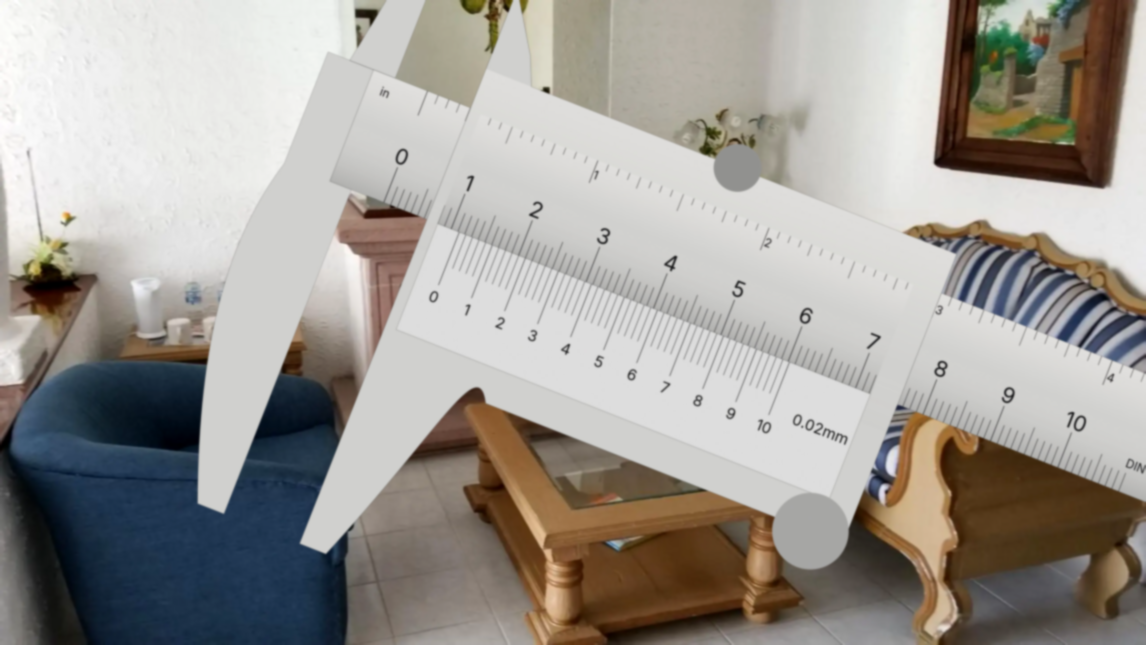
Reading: value=11.2 unit=mm
